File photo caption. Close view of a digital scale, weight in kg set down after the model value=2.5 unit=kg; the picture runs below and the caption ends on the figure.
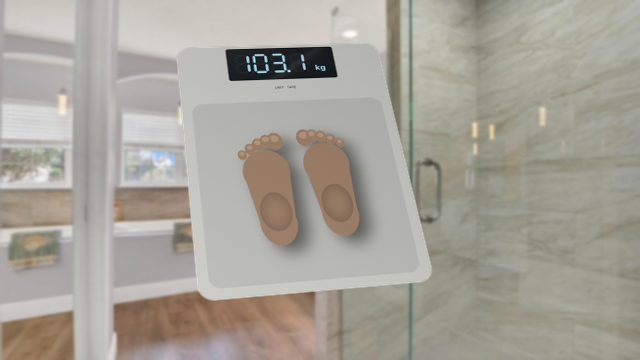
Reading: value=103.1 unit=kg
